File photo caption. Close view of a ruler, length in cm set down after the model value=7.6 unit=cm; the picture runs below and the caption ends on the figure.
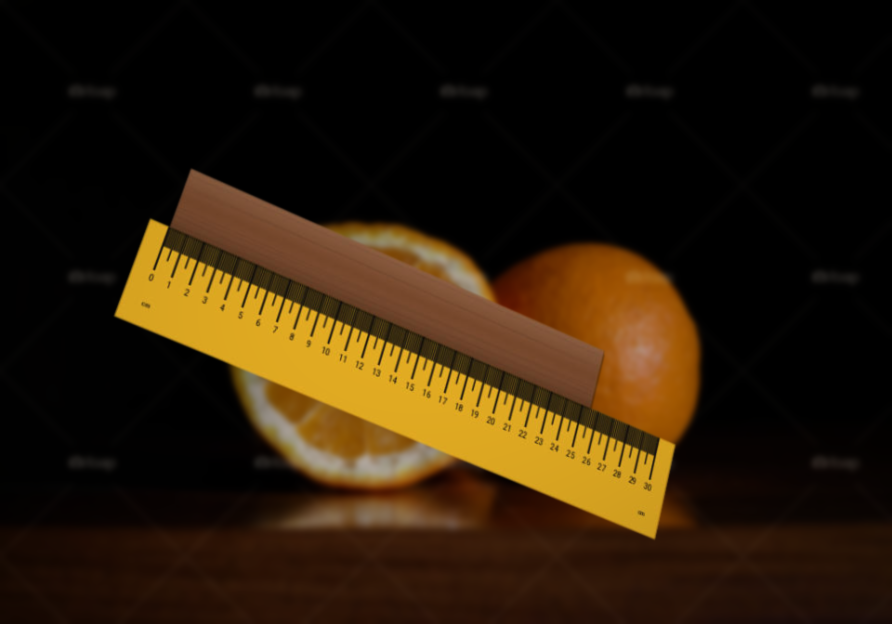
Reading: value=25.5 unit=cm
